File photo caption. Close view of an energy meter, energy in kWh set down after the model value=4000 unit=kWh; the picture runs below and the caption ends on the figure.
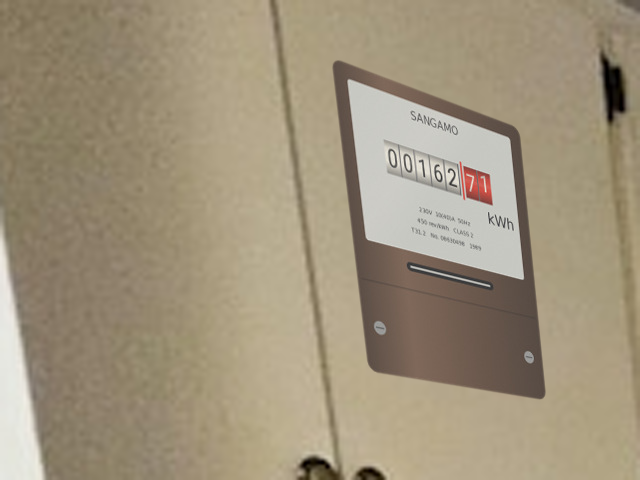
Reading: value=162.71 unit=kWh
